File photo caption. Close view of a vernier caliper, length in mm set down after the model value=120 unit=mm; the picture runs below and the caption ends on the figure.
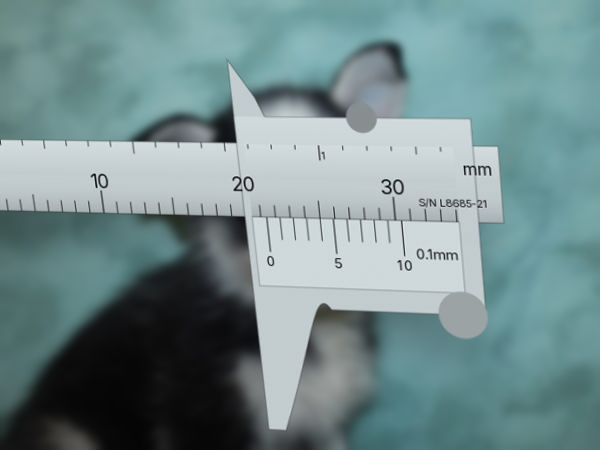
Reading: value=21.4 unit=mm
